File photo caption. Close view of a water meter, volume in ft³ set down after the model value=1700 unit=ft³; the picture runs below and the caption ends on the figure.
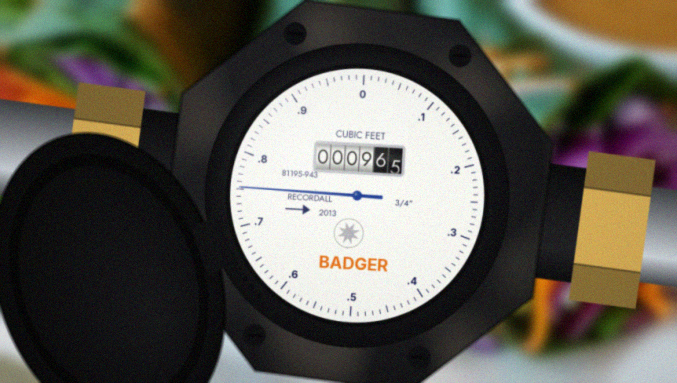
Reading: value=964.75 unit=ft³
